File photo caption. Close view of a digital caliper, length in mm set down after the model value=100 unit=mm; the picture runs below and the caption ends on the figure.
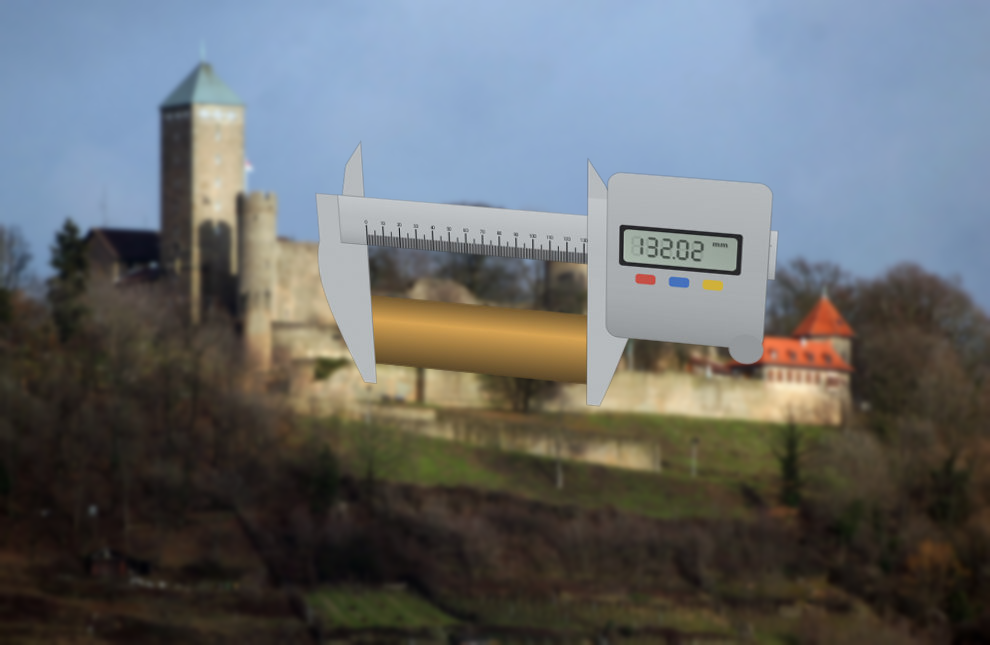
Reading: value=132.02 unit=mm
